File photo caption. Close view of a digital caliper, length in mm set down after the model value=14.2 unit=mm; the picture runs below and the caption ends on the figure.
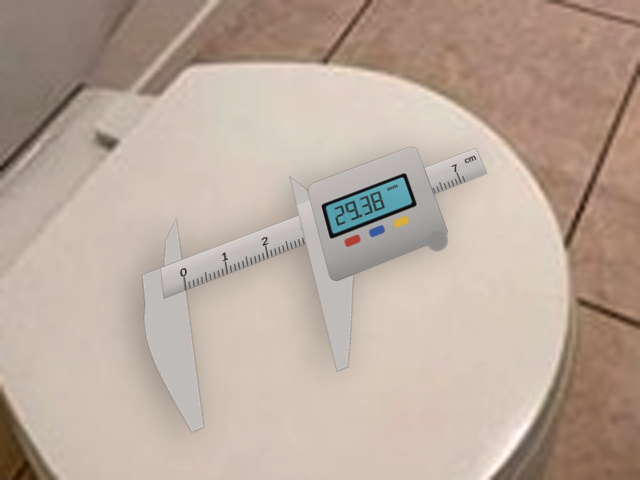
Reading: value=29.38 unit=mm
